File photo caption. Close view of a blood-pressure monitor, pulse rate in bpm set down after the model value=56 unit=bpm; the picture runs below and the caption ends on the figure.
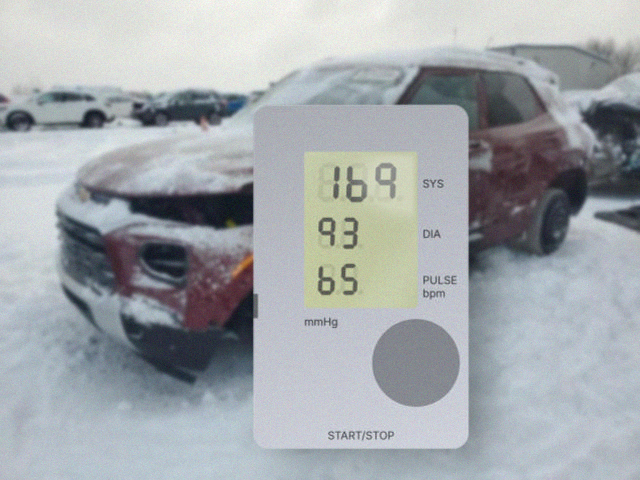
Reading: value=65 unit=bpm
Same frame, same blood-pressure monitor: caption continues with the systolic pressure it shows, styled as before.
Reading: value=169 unit=mmHg
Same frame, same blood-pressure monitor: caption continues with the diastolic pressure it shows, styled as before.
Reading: value=93 unit=mmHg
